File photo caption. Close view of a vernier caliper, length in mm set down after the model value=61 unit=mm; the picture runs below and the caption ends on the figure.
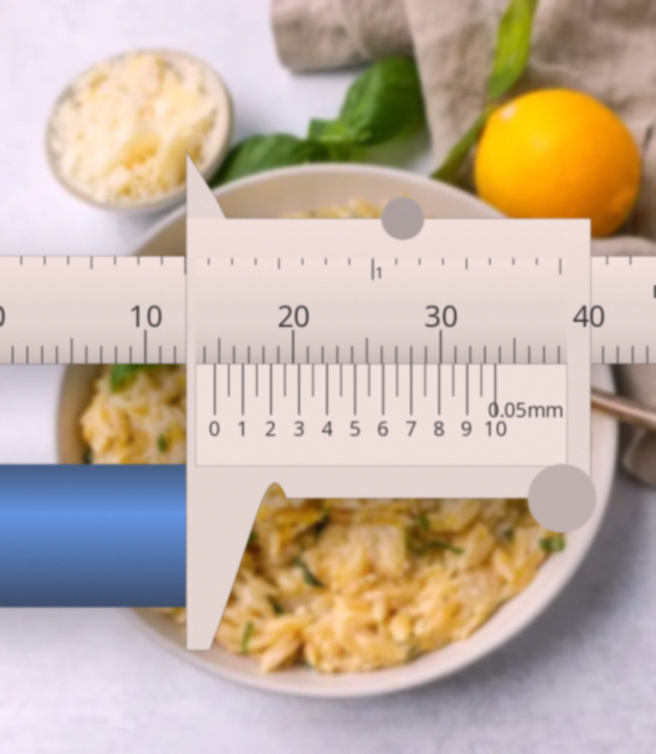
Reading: value=14.7 unit=mm
